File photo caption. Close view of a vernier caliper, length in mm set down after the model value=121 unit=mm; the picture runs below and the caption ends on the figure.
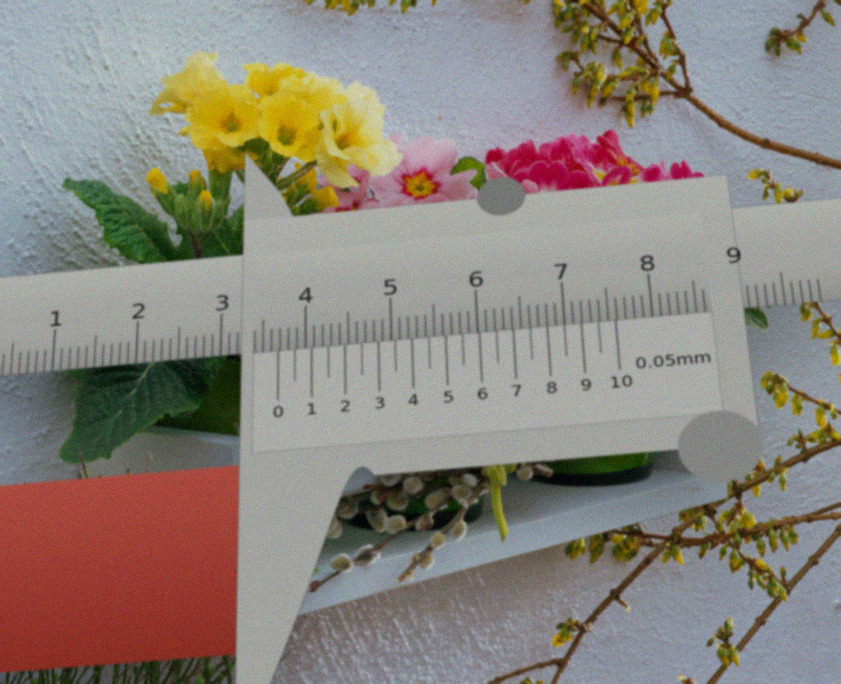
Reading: value=36.8 unit=mm
